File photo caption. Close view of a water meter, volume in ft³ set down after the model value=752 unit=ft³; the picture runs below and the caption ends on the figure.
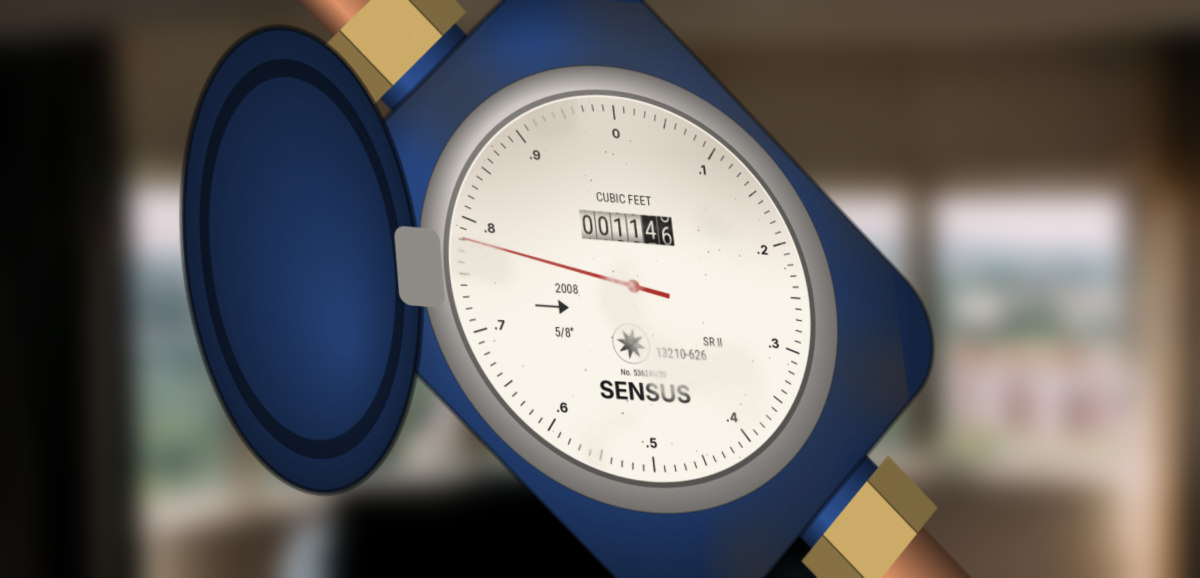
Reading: value=1145.78 unit=ft³
